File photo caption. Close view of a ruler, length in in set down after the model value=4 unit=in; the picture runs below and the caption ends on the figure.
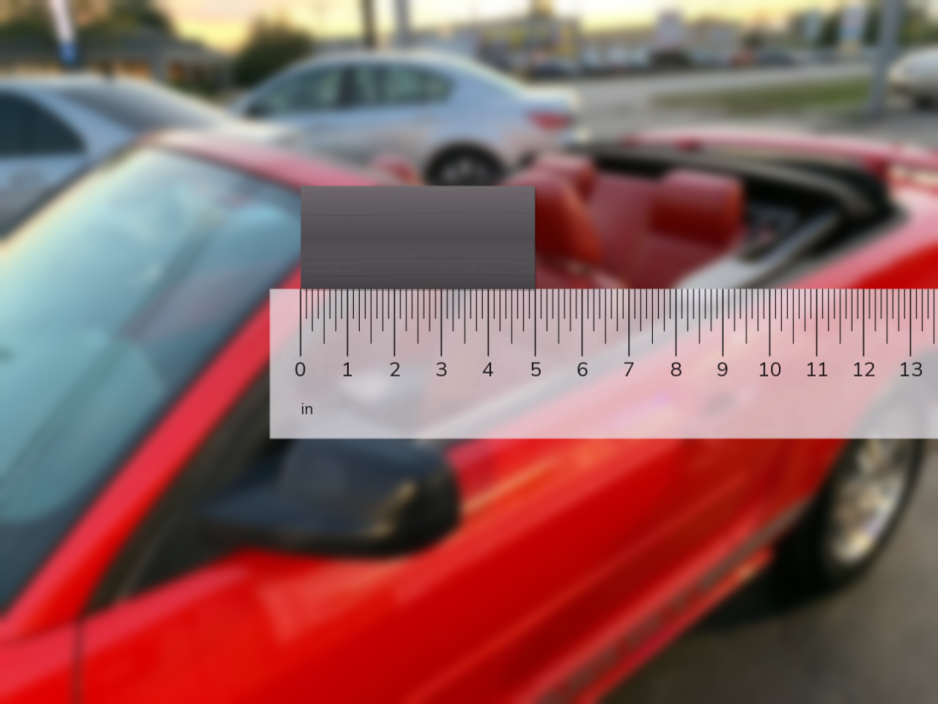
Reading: value=5 unit=in
